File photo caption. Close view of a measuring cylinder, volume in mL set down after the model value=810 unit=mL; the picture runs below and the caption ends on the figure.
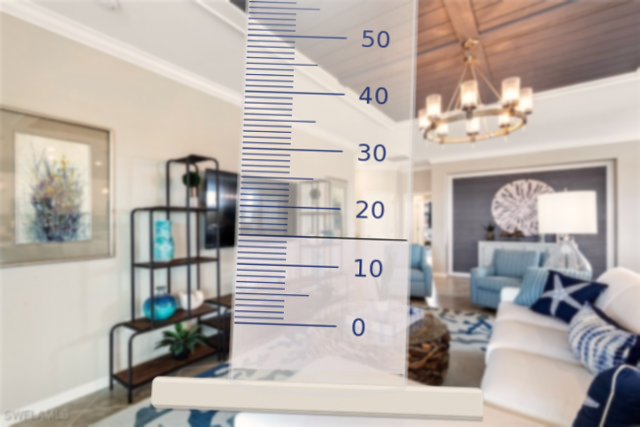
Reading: value=15 unit=mL
